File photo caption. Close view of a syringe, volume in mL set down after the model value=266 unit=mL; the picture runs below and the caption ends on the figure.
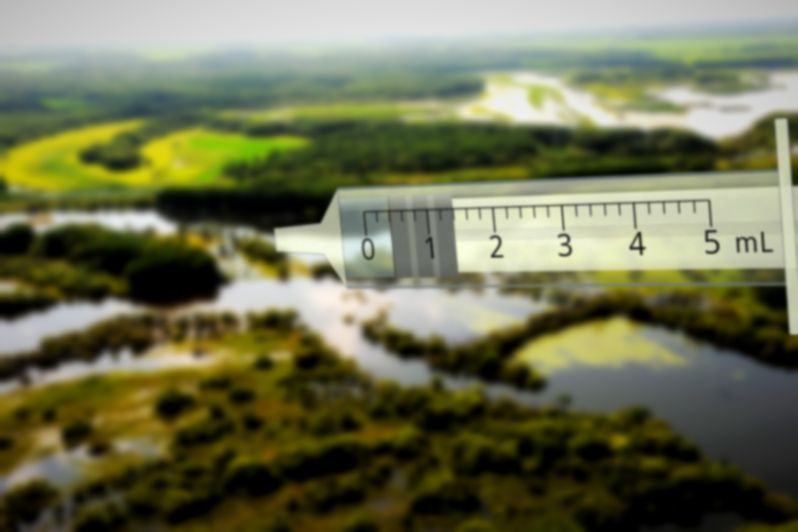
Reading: value=0.4 unit=mL
